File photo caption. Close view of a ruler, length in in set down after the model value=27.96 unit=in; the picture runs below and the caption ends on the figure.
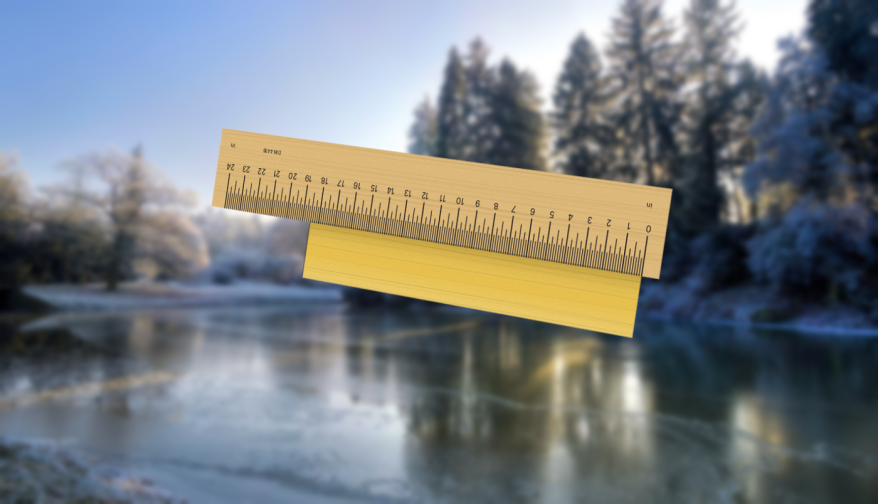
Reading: value=18.5 unit=in
